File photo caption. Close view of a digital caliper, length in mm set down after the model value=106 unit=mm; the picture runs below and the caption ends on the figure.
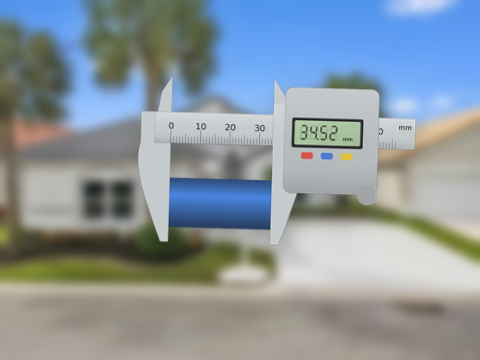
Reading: value=34.52 unit=mm
